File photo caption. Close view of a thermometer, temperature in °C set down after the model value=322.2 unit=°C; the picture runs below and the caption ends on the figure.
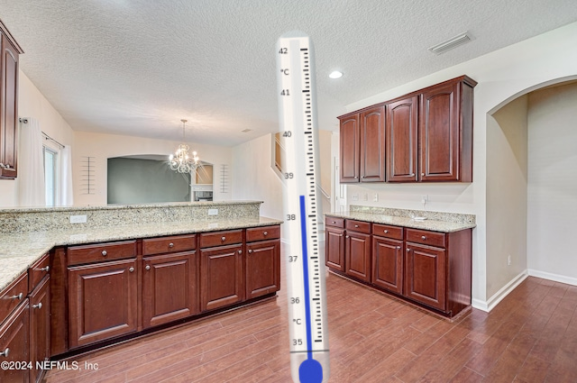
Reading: value=38.5 unit=°C
